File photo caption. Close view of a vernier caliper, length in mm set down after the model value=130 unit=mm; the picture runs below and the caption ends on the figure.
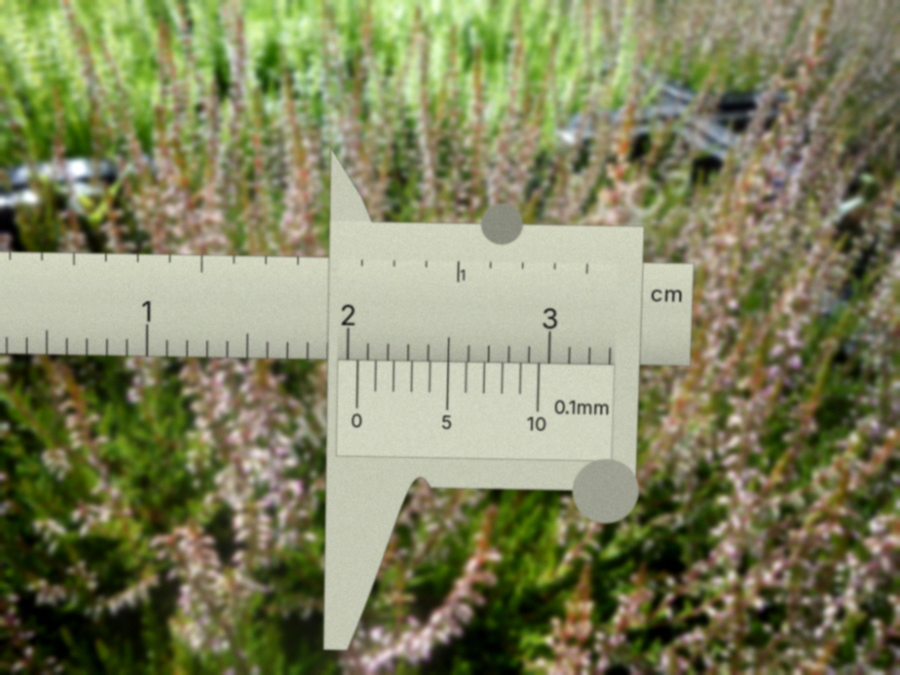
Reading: value=20.5 unit=mm
